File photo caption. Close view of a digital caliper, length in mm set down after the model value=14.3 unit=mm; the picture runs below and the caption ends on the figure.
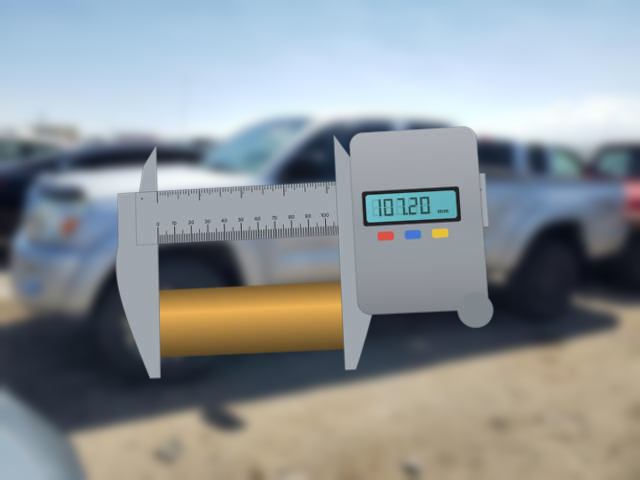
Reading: value=107.20 unit=mm
